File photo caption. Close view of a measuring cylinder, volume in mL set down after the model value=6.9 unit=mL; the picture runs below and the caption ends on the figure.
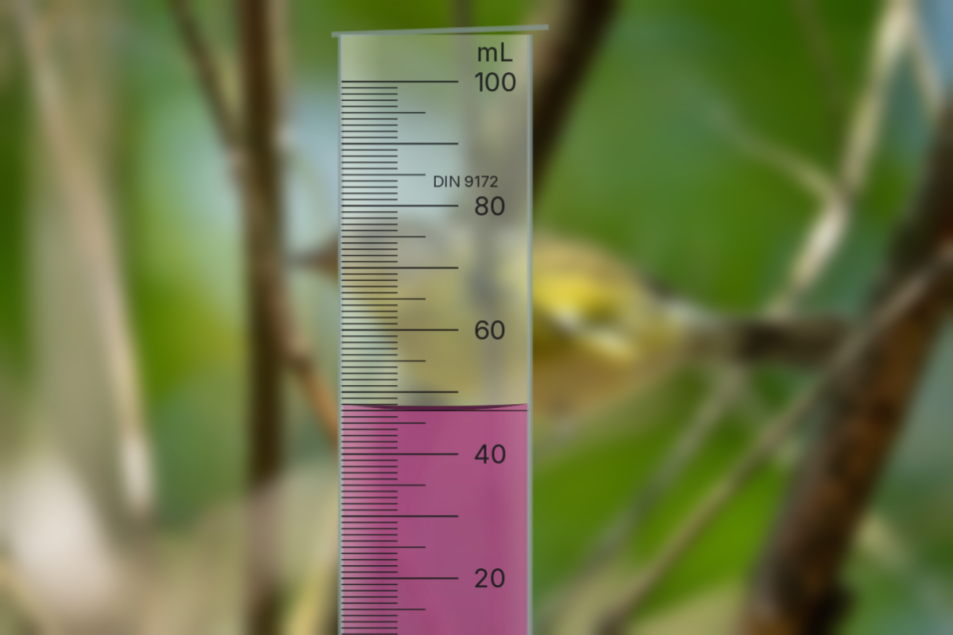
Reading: value=47 unit=mL
